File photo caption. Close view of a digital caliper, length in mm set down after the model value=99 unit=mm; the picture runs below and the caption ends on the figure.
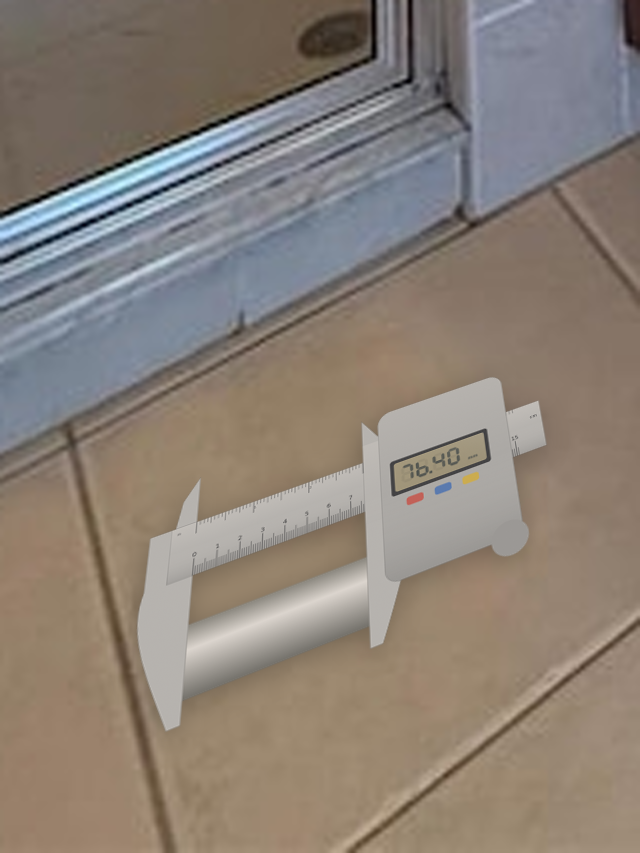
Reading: value=76.40 unit=mm
